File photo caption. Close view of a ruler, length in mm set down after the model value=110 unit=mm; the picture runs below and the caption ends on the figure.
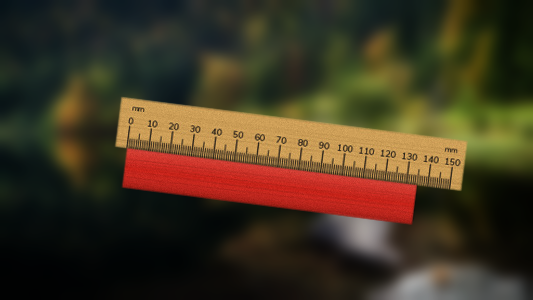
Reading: value=135 unit=mm
